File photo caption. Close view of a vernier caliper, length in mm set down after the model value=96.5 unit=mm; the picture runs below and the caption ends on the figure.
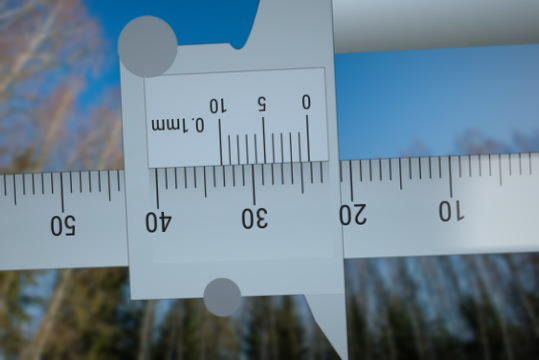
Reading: value=24.2 unit=mm
